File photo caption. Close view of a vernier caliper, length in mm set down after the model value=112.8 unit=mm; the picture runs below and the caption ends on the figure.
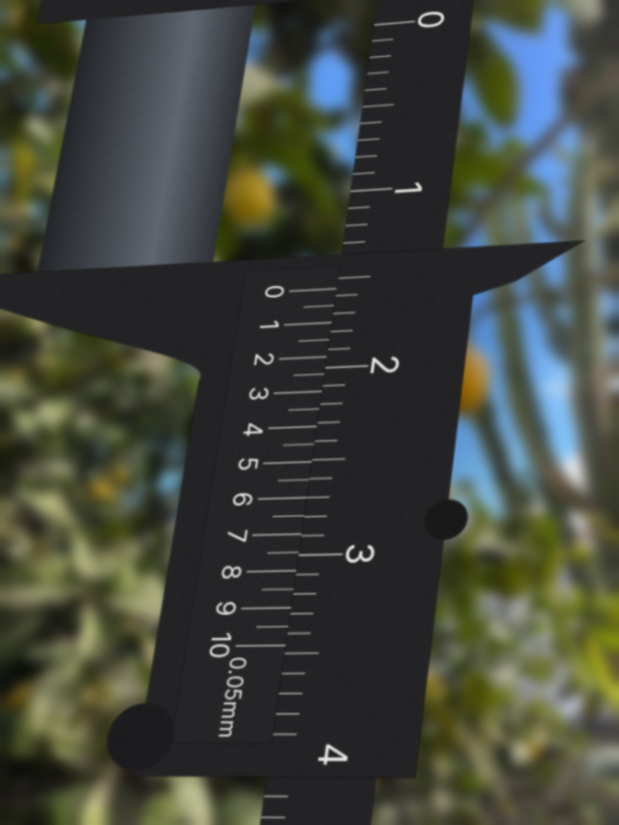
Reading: value=15.6 unit=mm
